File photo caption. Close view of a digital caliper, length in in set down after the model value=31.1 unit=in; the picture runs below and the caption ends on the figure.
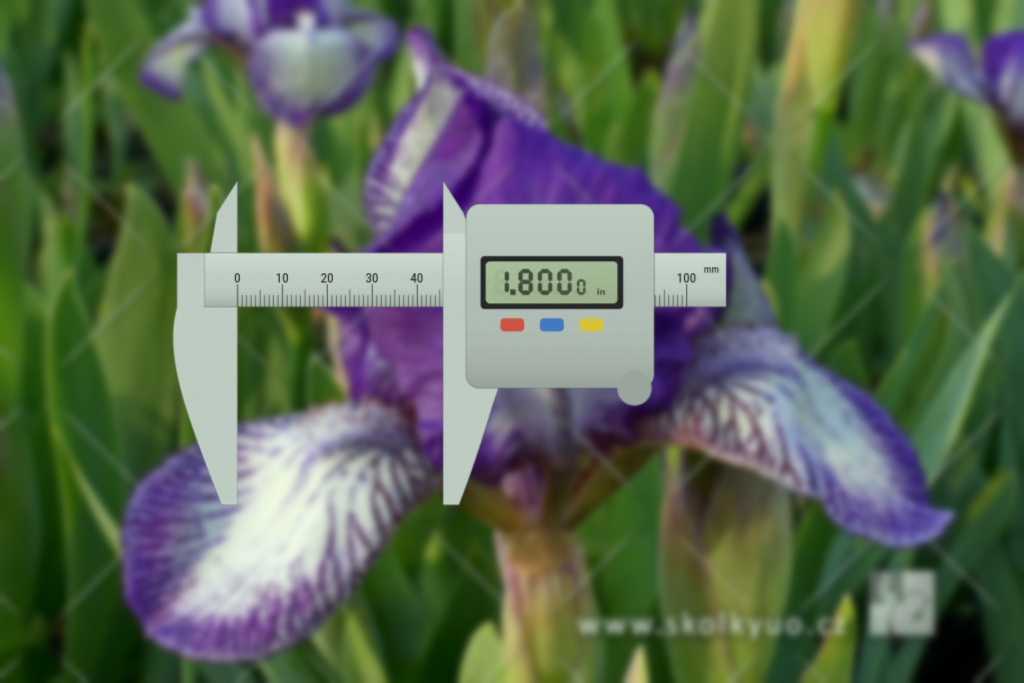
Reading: value=1.8000 unit=in
